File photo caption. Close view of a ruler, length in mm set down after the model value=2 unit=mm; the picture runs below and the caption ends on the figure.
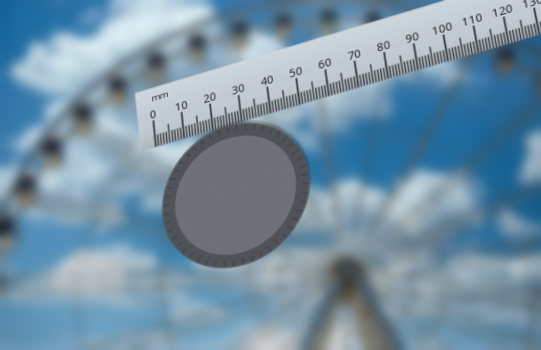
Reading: value=50 unit=mm
